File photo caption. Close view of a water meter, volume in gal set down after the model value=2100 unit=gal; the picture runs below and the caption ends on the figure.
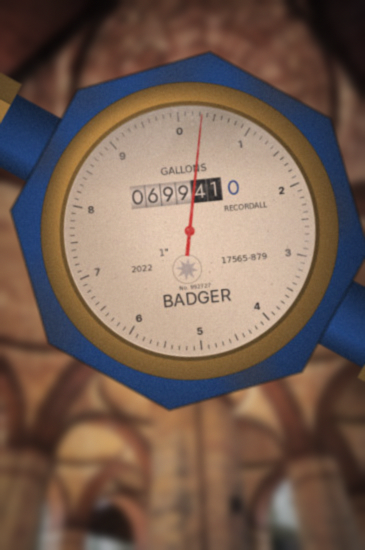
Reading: value=699410.3 unit=gal
